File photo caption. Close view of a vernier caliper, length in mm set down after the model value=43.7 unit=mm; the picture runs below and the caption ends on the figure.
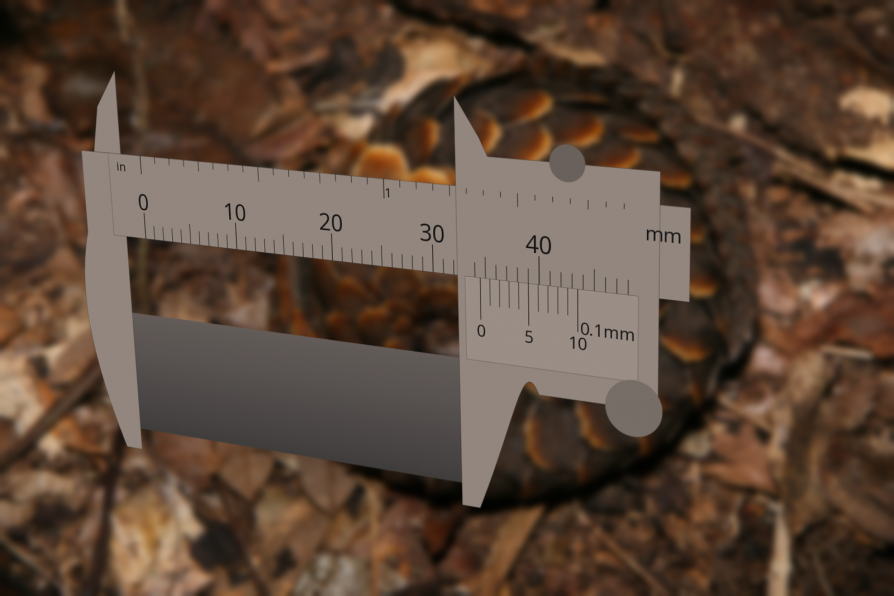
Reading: value=34.5 unit=mm
